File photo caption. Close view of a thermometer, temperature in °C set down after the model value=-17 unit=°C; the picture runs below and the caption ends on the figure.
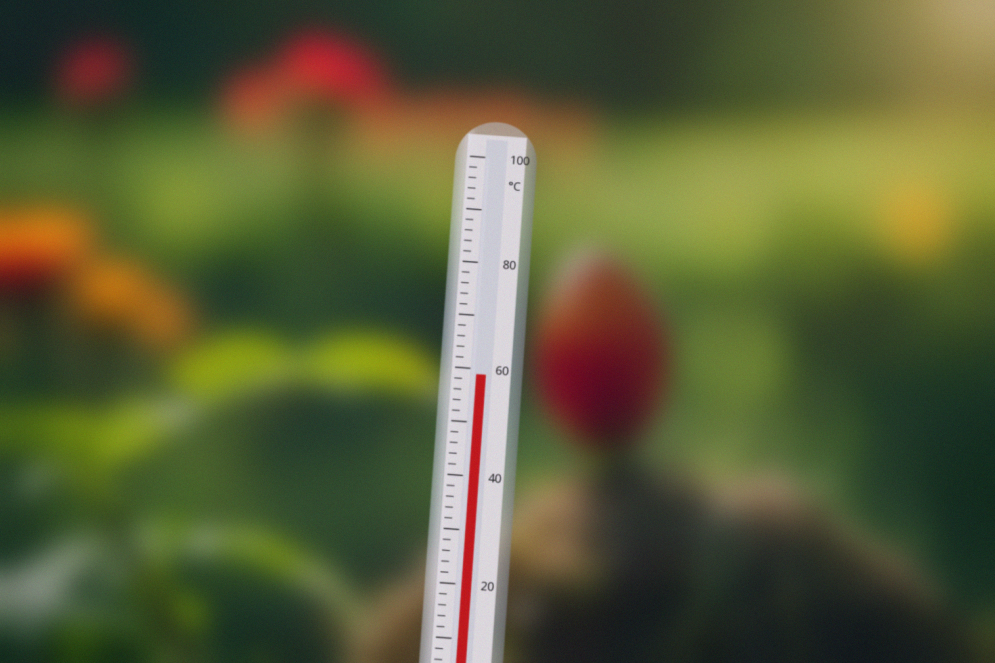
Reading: value=59 unit=°C
